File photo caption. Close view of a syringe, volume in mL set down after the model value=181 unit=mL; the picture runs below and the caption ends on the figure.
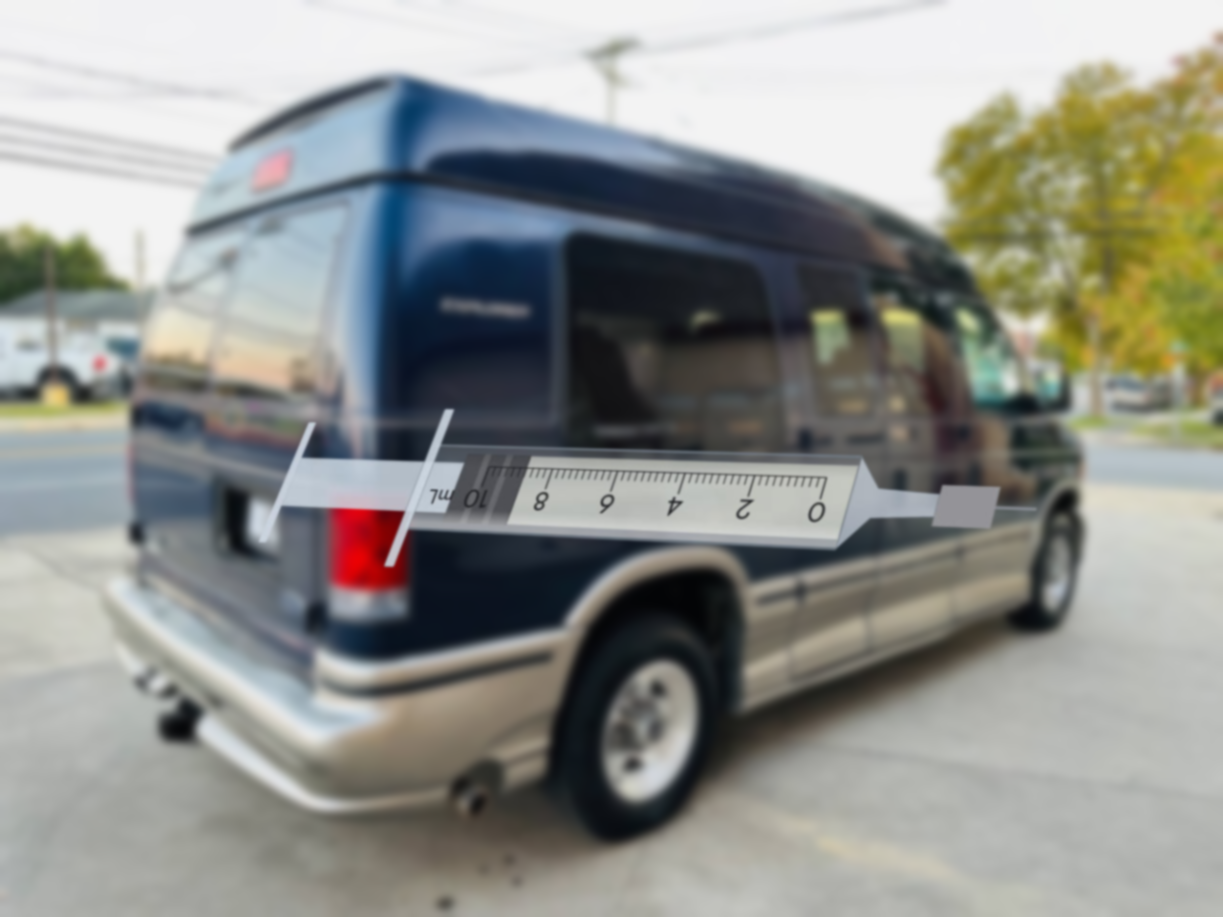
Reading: value=8.8 unit=mL
